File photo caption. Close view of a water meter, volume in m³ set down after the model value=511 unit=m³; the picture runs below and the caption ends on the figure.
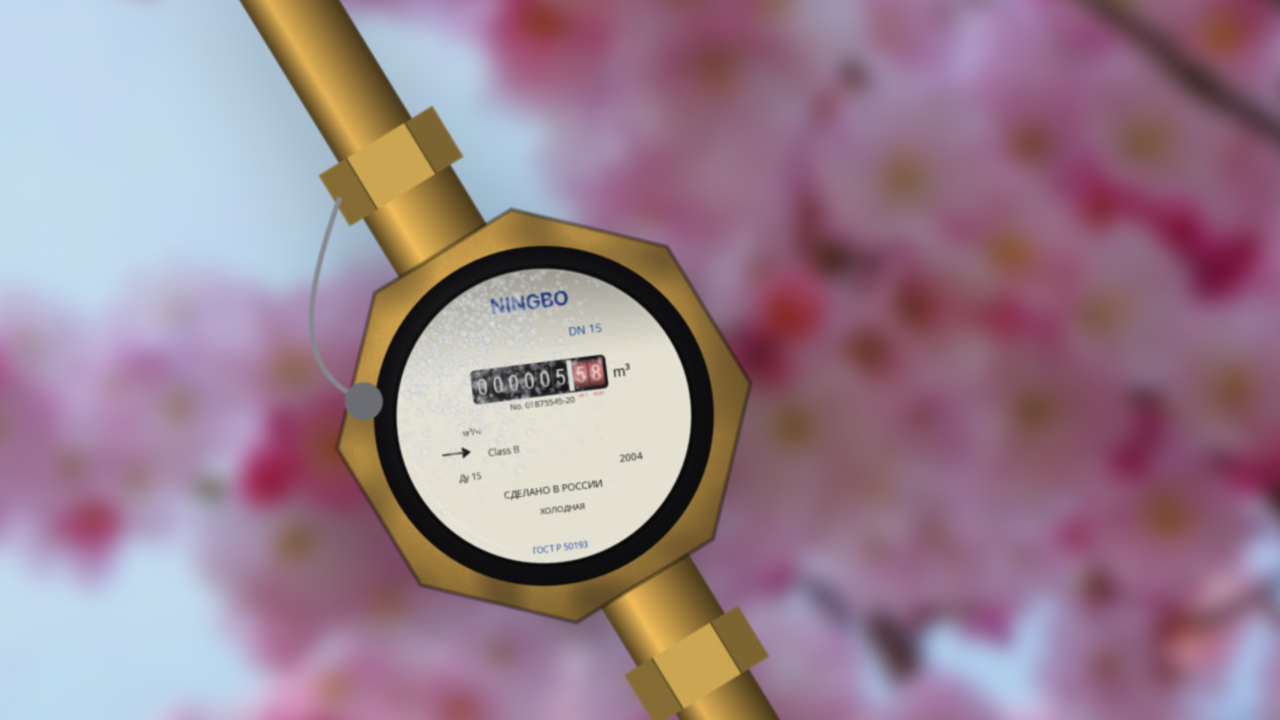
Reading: value=5.58 unit=m³
